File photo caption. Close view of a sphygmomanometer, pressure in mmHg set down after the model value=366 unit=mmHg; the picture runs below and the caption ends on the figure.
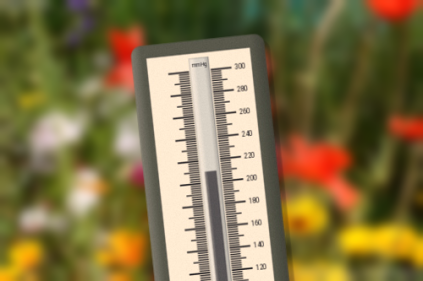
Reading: value=210 unit=mmHg
